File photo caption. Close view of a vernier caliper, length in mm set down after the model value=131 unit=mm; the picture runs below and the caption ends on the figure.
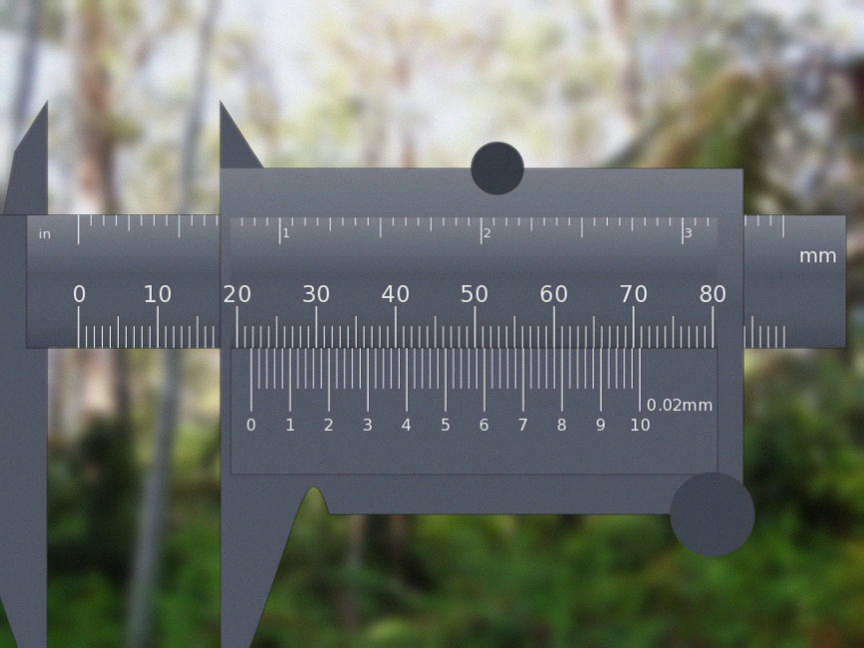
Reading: value=21.8 unit=mm
